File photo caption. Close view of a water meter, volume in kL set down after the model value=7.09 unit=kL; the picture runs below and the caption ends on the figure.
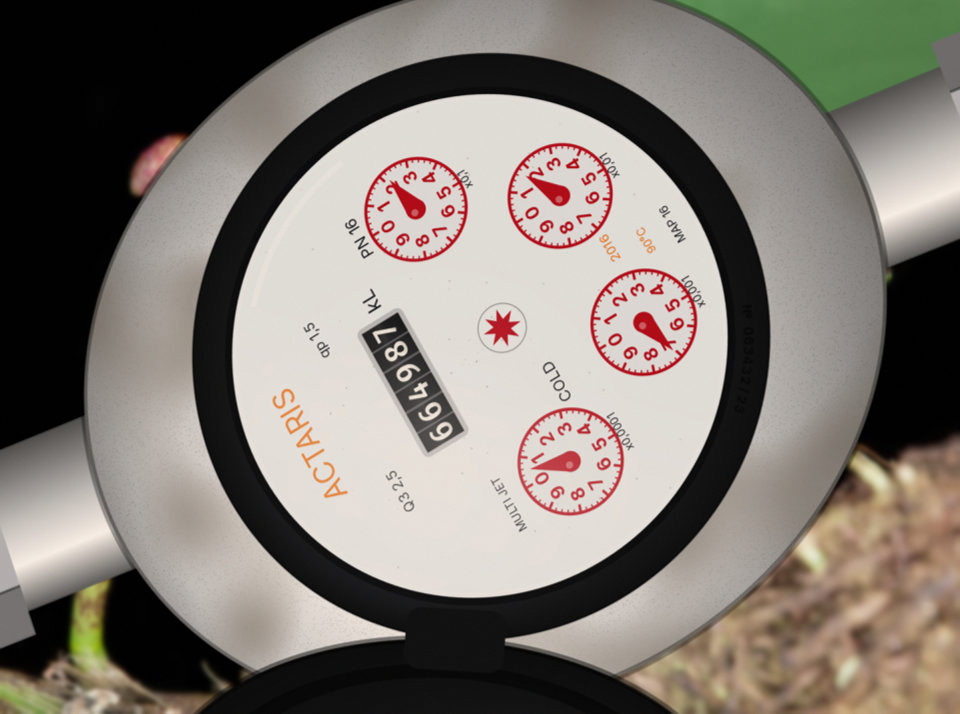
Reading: value=664987.2170 unit=kL
